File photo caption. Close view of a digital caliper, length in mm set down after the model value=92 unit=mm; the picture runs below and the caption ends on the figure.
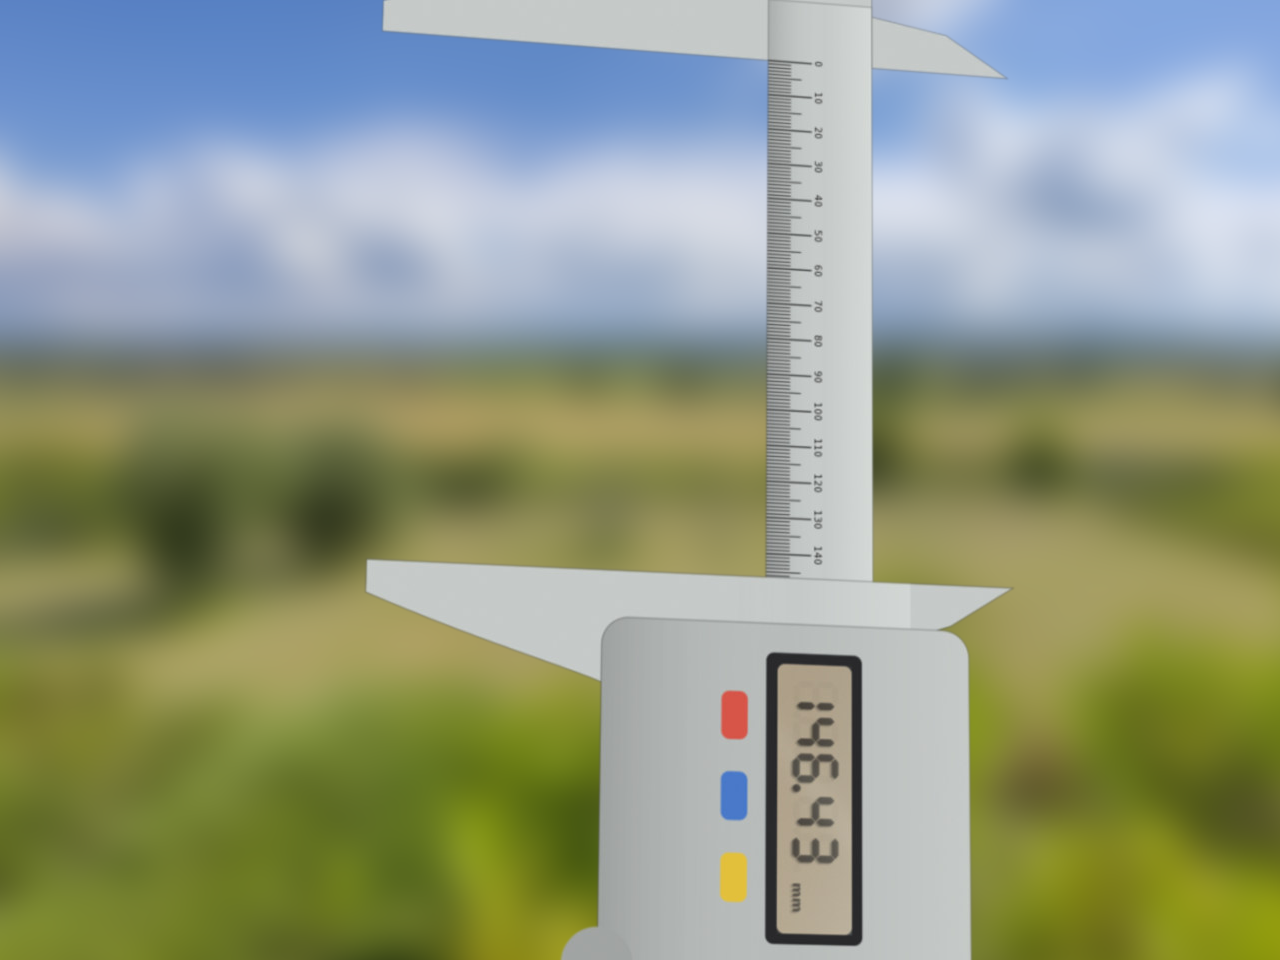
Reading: value=146.43 unit=mm
